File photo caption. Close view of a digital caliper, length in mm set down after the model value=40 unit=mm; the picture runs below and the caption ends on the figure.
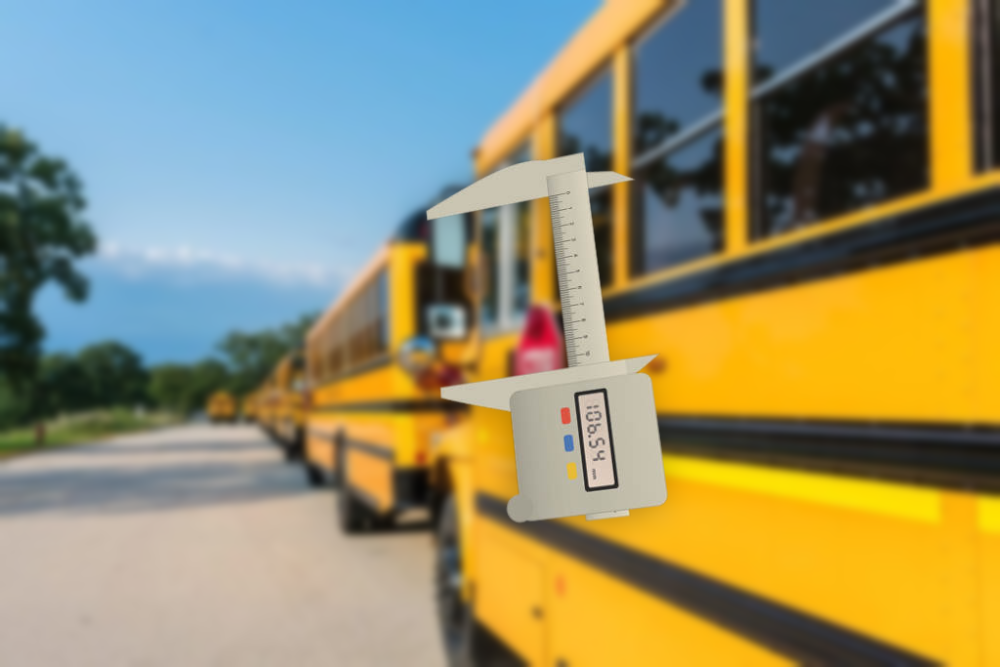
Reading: value=106.54 unit=mm
